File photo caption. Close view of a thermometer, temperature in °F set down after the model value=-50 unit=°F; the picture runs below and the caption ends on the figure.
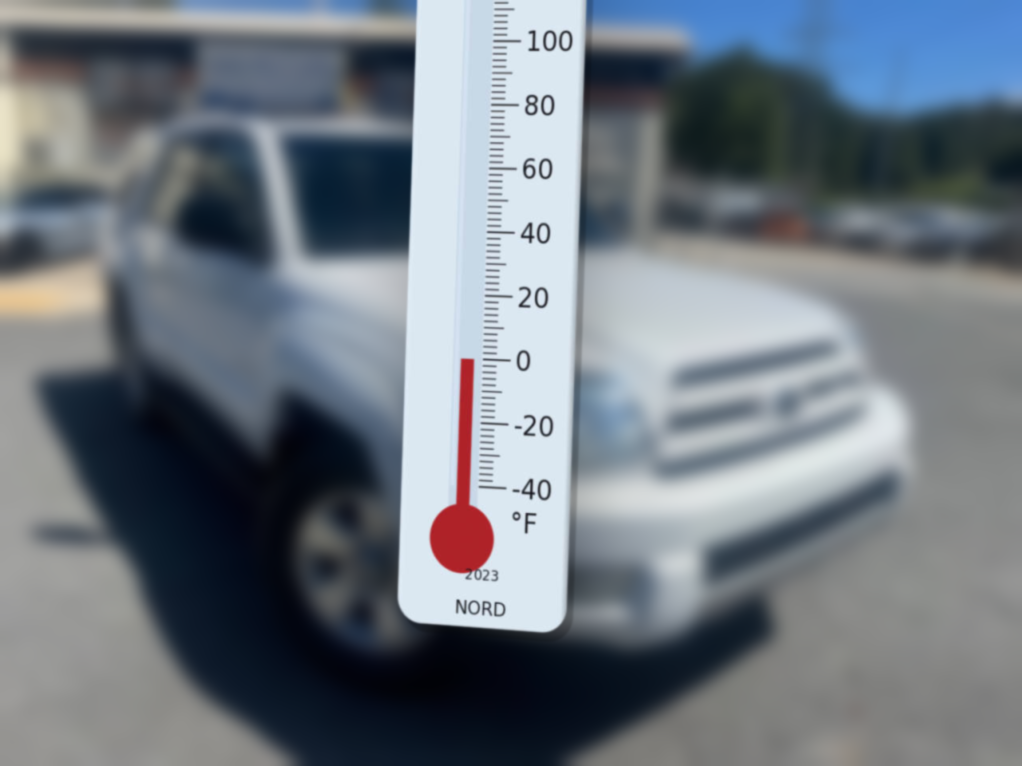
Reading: value=0 unit=°F
